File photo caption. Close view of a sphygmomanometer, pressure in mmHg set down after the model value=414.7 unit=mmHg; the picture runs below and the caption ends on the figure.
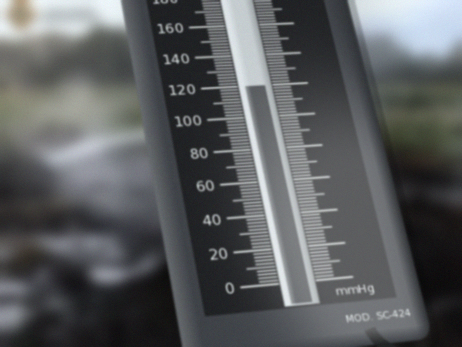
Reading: value=120 unit=mmHg
